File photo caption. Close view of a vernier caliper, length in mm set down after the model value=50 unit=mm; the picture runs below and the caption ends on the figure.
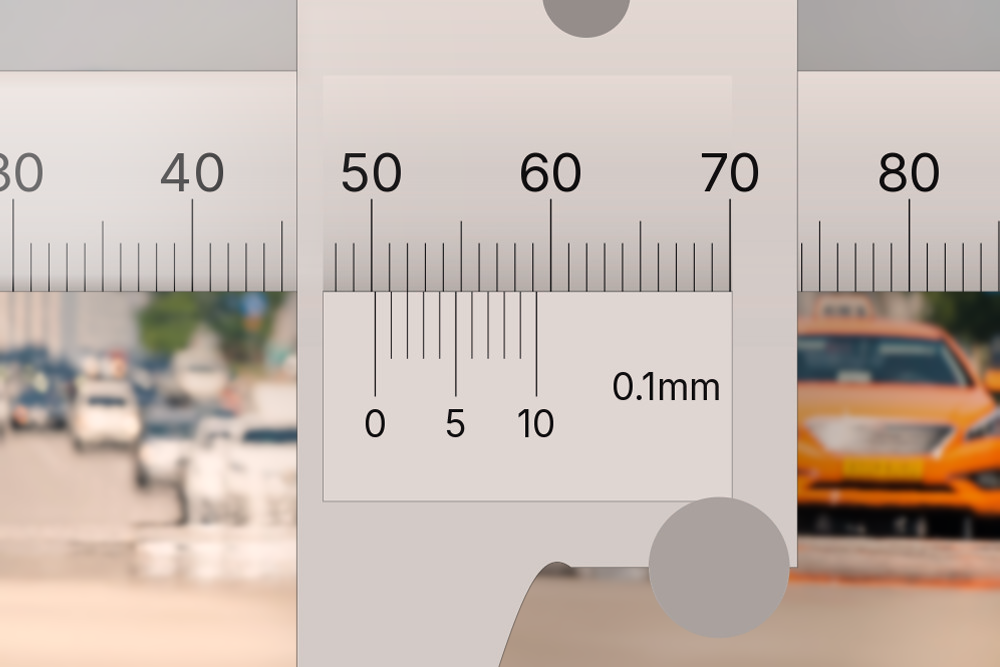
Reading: value=50.2 unit=mm
